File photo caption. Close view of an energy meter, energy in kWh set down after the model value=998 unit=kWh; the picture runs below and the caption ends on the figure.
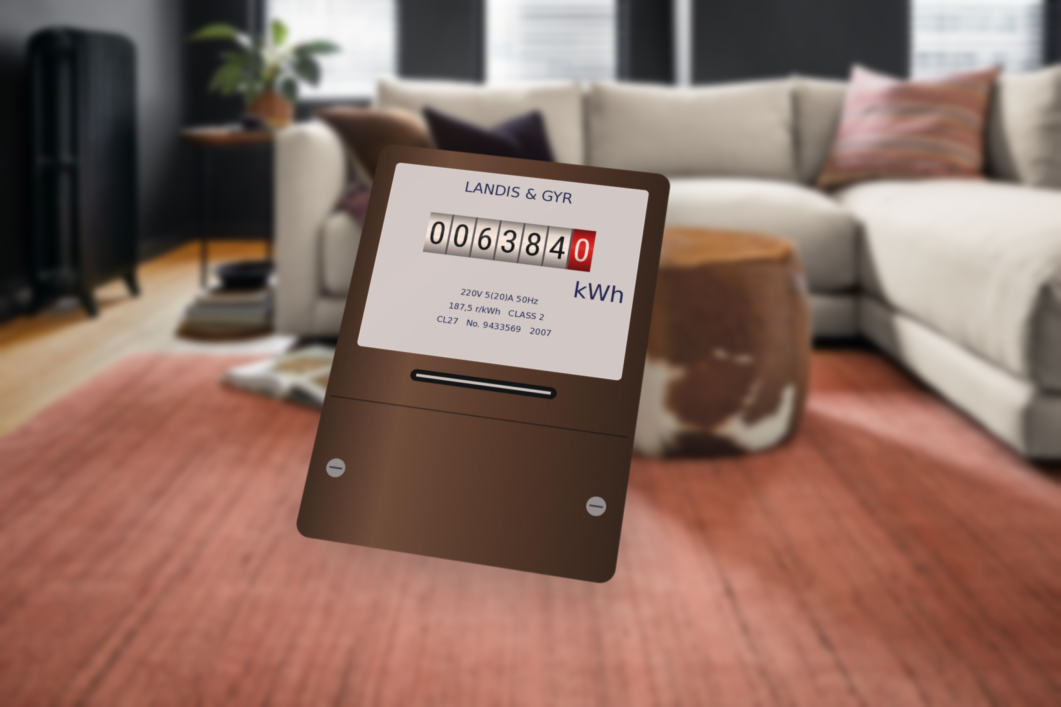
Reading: value=6384.0 unit=kWh
